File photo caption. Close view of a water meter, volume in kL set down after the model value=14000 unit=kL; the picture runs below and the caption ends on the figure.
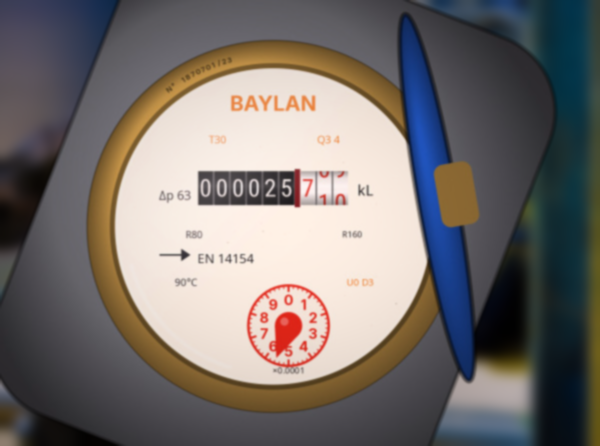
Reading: value=25.7095 unit=kL
